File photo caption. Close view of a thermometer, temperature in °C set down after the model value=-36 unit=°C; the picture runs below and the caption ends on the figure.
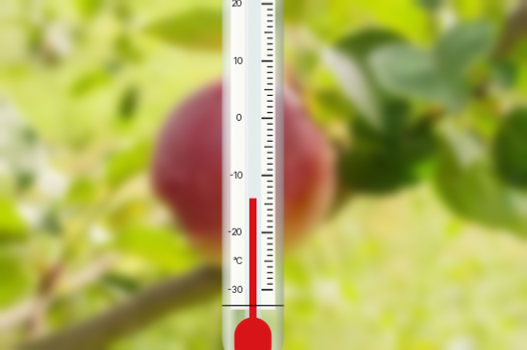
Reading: value=-14 unit=°C
